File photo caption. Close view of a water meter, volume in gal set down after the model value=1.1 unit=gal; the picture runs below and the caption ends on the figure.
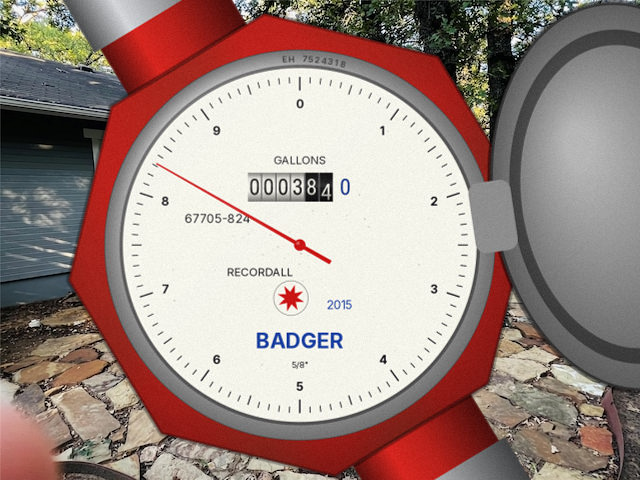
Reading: value=3838.3 unit=gal
